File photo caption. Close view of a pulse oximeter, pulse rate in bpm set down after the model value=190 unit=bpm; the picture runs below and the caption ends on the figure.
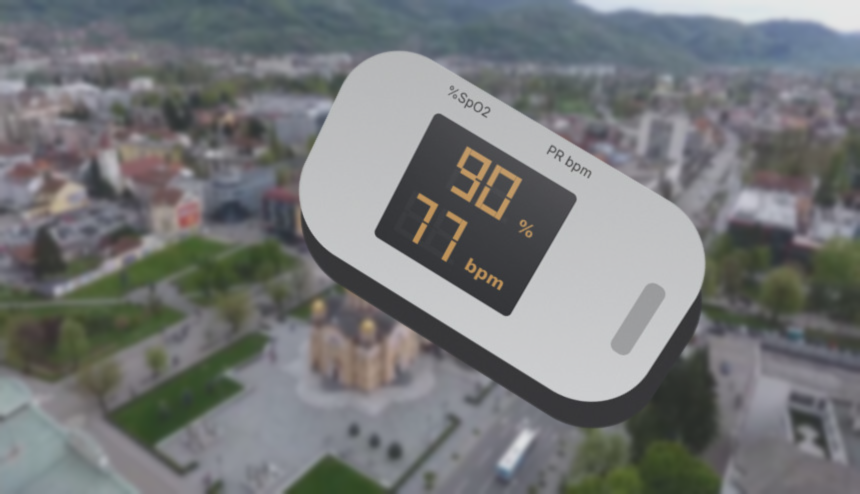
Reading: value=77 unit=bpm
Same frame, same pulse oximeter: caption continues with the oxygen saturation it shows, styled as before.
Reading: value=90 unit=%
